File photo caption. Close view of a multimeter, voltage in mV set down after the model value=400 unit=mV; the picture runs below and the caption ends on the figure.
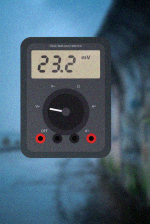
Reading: value=23.2 unit=mV
